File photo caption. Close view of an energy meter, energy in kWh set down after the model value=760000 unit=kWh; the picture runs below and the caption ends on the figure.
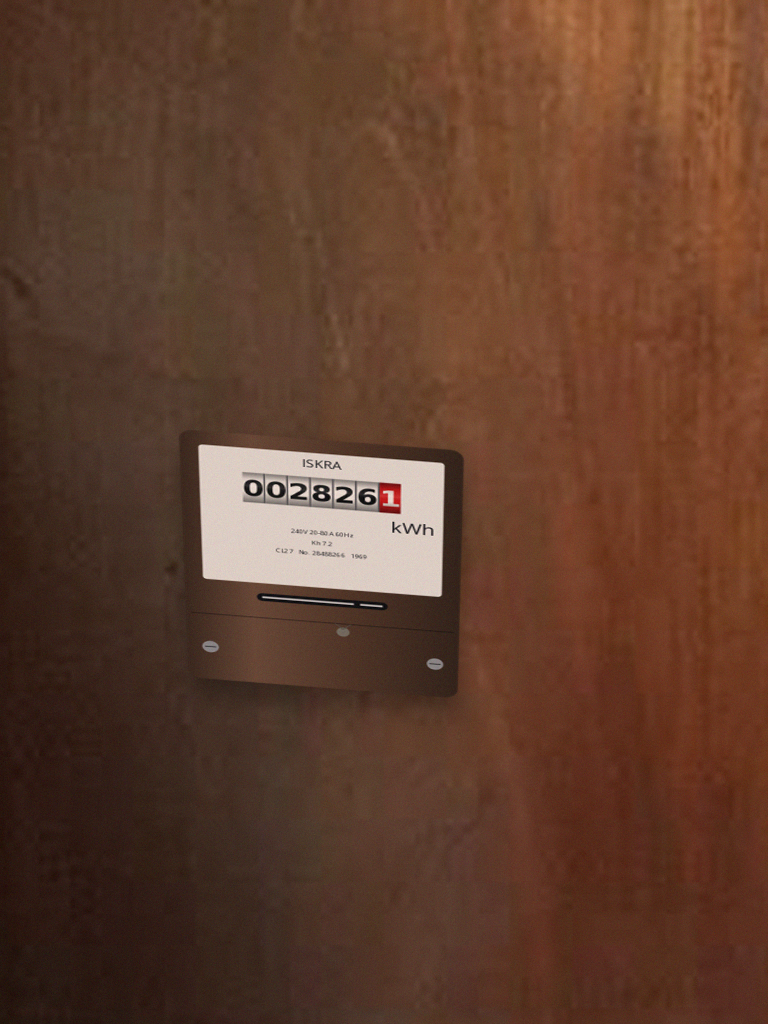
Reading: value=2826.1 unit=kWh
